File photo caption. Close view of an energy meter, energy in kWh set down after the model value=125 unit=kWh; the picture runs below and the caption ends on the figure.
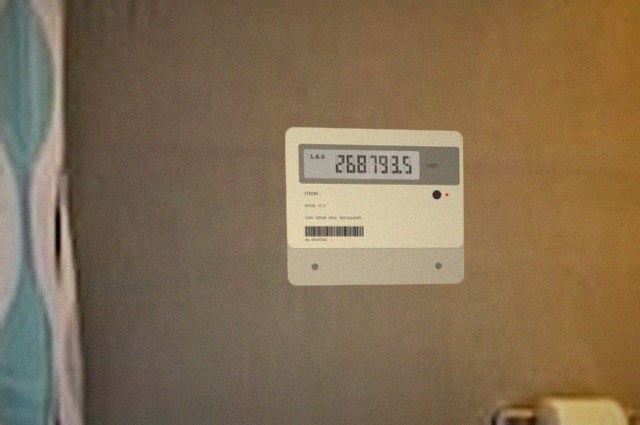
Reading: value=268793.5 unit=kWh
